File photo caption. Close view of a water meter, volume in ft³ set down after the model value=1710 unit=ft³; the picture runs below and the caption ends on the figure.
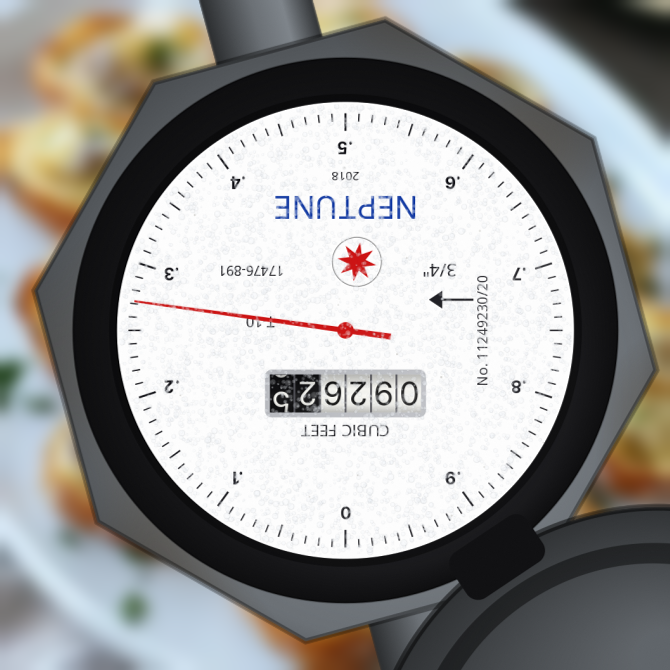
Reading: value=92625.27 unit=ft³
